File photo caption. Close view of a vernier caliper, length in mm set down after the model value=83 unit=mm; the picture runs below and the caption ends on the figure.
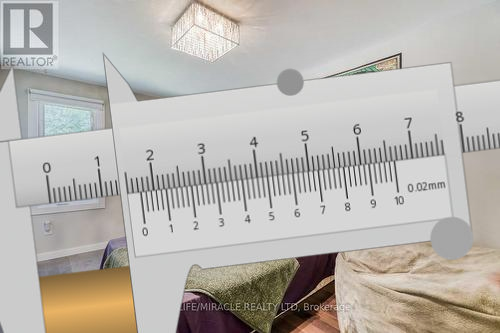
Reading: value=17.5 unit=mm
